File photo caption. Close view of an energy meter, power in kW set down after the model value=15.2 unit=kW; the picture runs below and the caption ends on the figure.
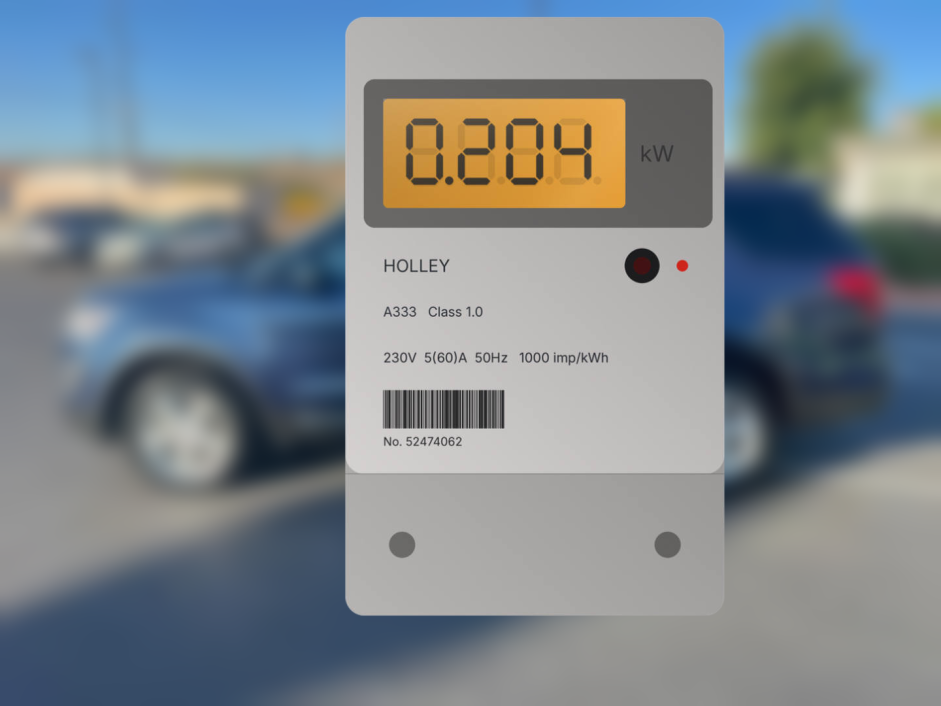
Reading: value=0.204 unit=kW
